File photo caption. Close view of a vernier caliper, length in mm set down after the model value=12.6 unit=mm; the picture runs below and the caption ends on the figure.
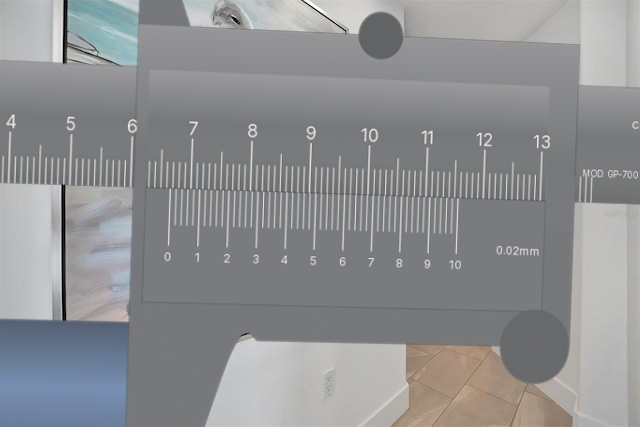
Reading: value=66.6 unit=mm
